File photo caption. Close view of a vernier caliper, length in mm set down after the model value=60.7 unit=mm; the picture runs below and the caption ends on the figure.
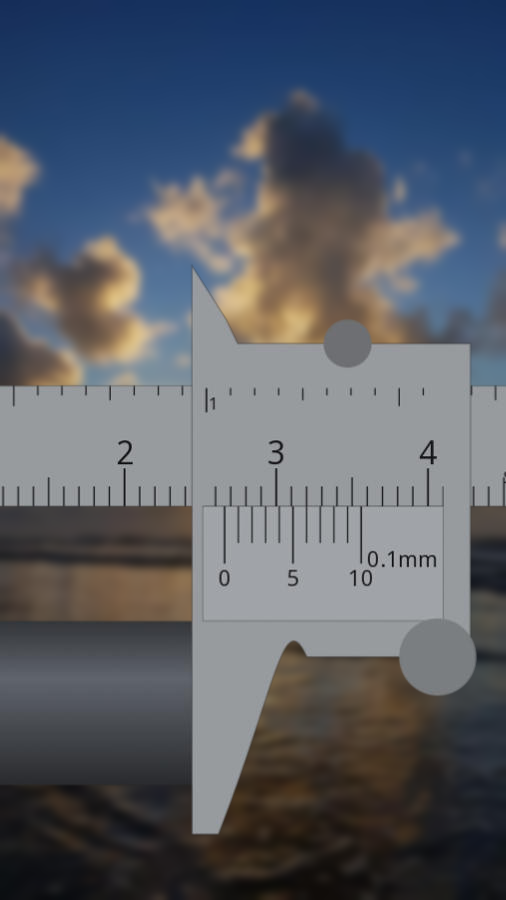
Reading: value=26.6 unit=mm
